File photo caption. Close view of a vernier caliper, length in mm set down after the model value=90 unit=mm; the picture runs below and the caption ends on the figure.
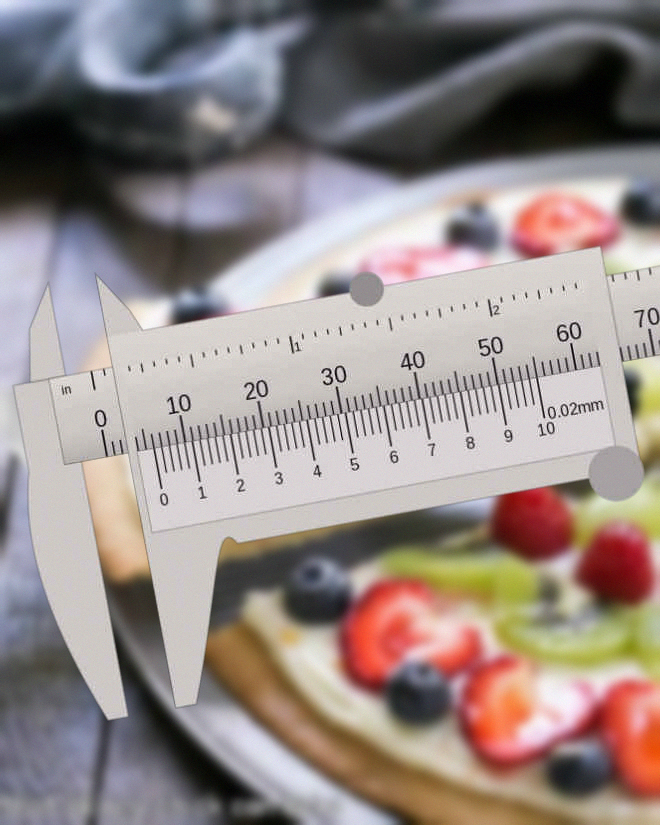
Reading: value=6.0 unit=mm
